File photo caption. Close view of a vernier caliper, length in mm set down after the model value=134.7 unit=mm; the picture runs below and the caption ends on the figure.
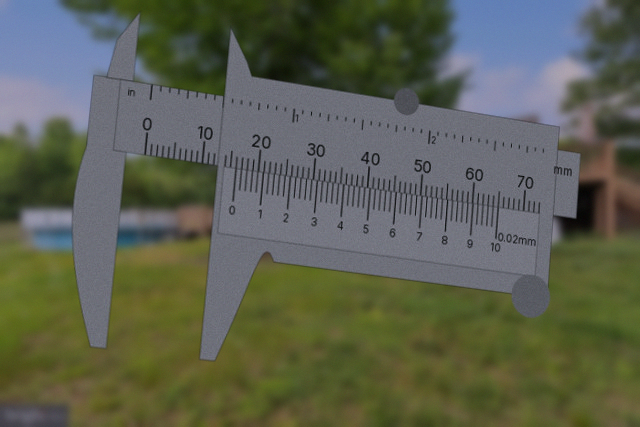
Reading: value=16.0 unit=mm
